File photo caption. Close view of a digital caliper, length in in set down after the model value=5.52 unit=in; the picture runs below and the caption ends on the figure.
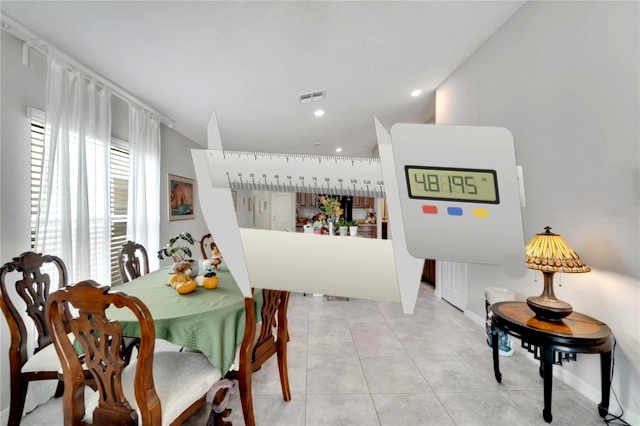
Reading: value=4.8195 unit=in
